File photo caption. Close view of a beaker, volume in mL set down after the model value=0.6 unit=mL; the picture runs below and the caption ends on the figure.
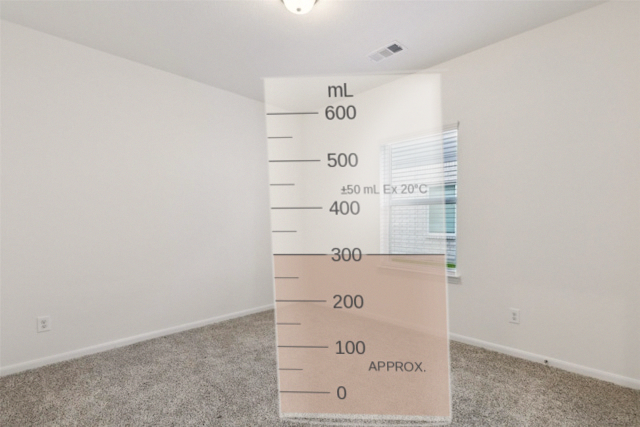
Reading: value=300 unit=mL
